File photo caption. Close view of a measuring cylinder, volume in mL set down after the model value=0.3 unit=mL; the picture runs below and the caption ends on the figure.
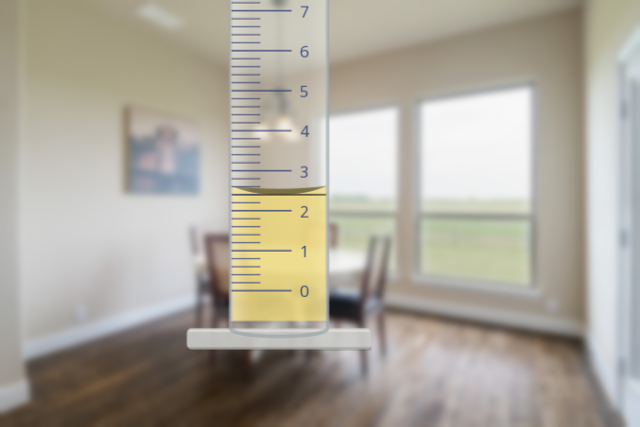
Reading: value=2.4 unit=mL
